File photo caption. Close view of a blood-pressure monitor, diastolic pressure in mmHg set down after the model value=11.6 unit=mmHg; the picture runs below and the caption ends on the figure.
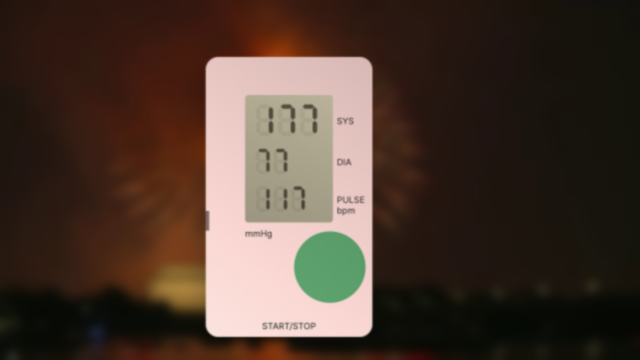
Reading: value=77 unit=mmHg
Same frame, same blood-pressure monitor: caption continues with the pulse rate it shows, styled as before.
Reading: value=117 unit=bpm
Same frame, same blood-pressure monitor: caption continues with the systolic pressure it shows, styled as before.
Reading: value=177 unit=mmHg
